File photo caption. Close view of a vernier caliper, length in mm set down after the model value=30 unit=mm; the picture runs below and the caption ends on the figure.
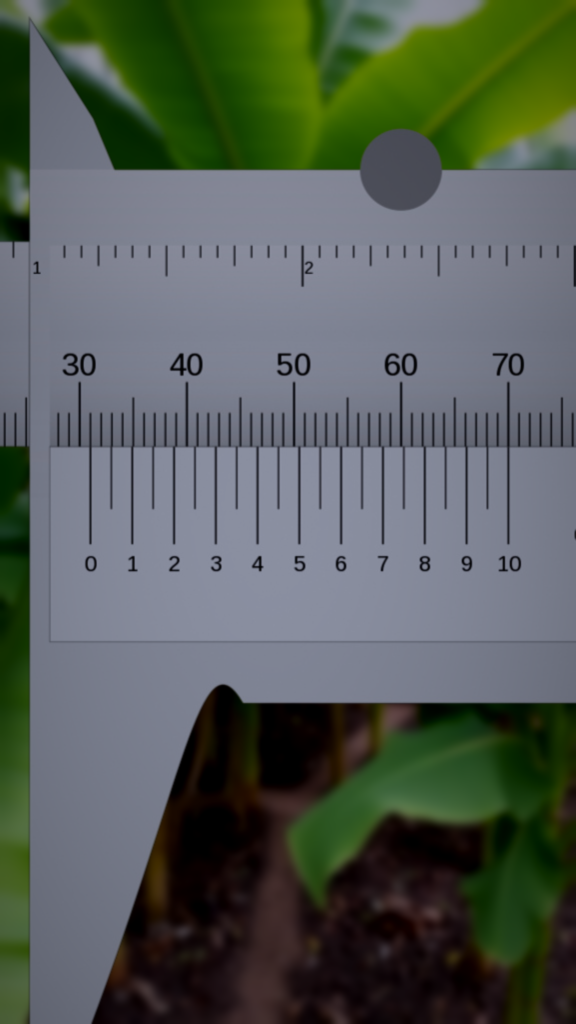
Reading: value=31.0 unit=mm
